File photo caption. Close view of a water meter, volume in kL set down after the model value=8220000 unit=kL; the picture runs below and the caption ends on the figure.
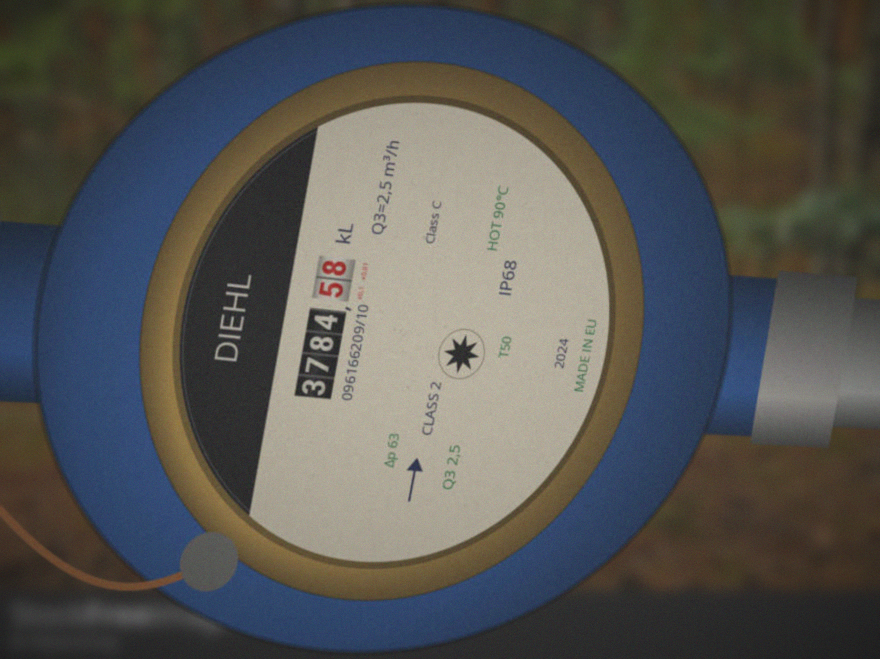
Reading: value=3784.58 unit=kL
